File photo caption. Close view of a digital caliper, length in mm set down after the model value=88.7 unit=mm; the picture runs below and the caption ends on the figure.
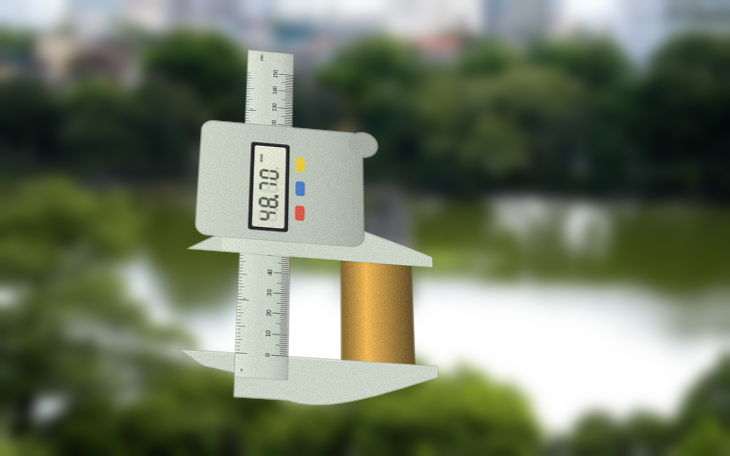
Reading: value=48.70 unit=mm
